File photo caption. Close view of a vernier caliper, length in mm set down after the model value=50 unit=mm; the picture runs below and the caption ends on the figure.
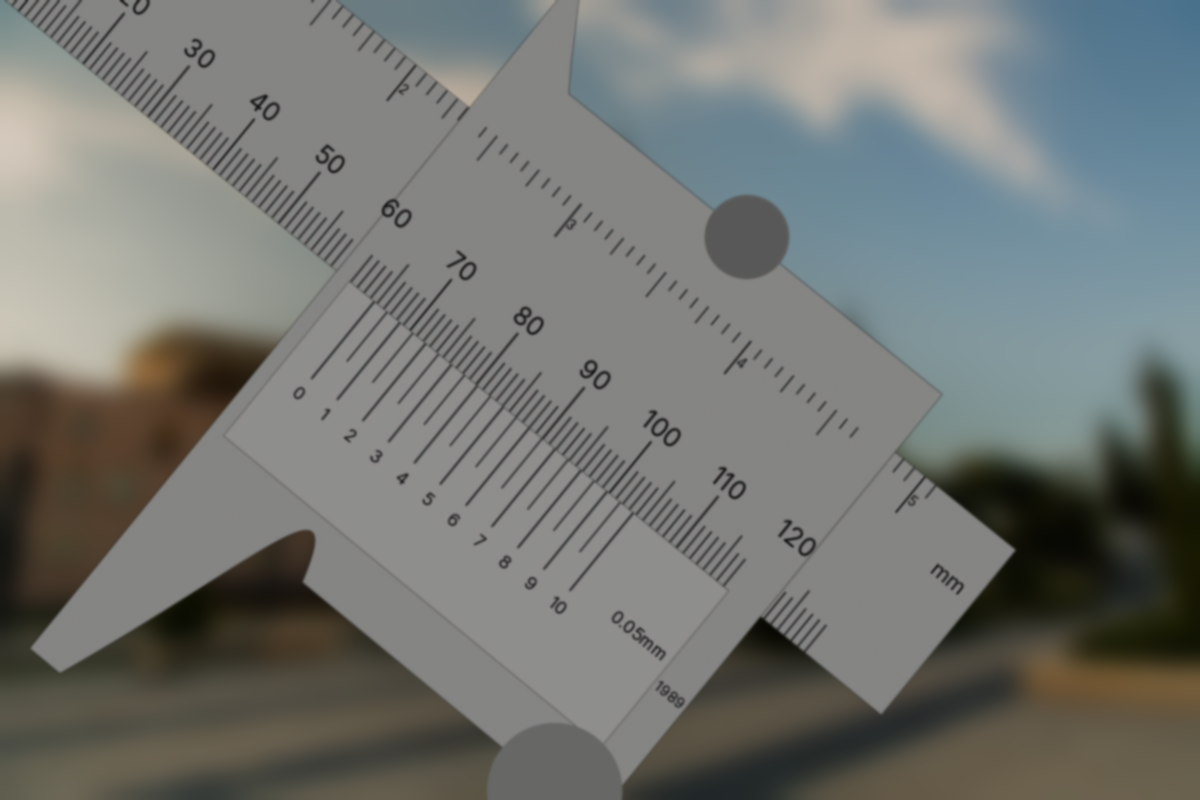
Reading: value=64.6 unit=mm
